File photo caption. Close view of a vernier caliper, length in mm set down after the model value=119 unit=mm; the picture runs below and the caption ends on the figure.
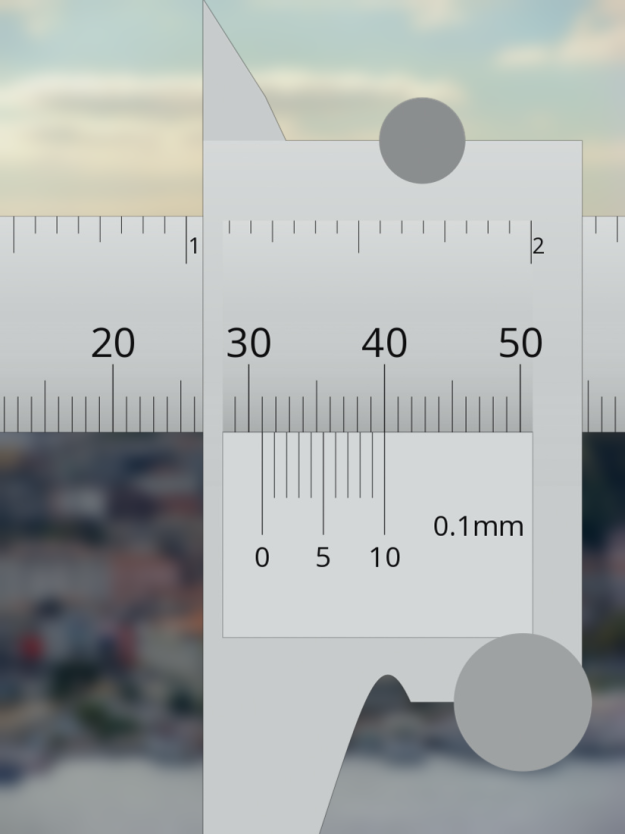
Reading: value=31.0 unit=mm
